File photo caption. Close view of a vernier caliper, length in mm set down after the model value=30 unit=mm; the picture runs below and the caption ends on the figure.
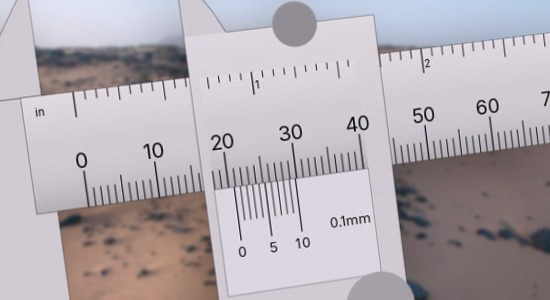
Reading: value=20.8 unit=mm
